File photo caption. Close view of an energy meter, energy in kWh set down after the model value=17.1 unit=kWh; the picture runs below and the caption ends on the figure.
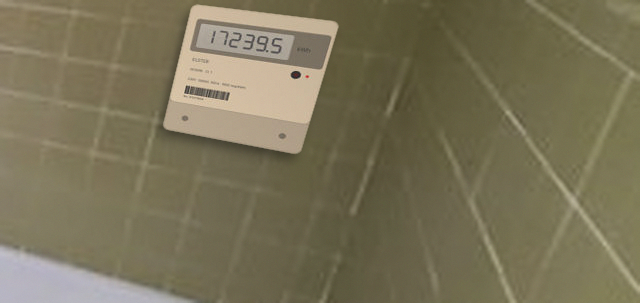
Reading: value=17239.5 unit=kWh
